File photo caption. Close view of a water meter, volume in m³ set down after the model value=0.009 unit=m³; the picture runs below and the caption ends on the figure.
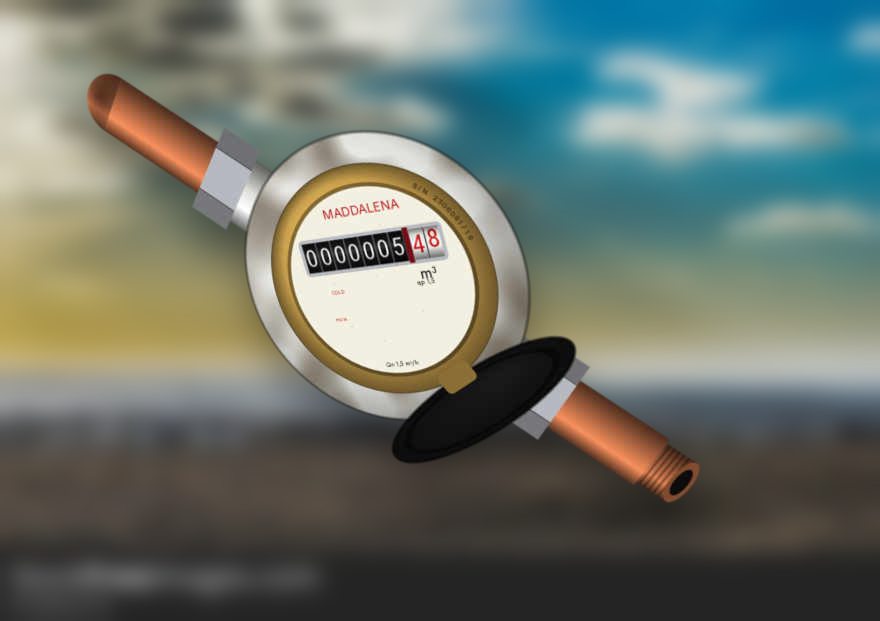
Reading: value=5.48 unit=m³
